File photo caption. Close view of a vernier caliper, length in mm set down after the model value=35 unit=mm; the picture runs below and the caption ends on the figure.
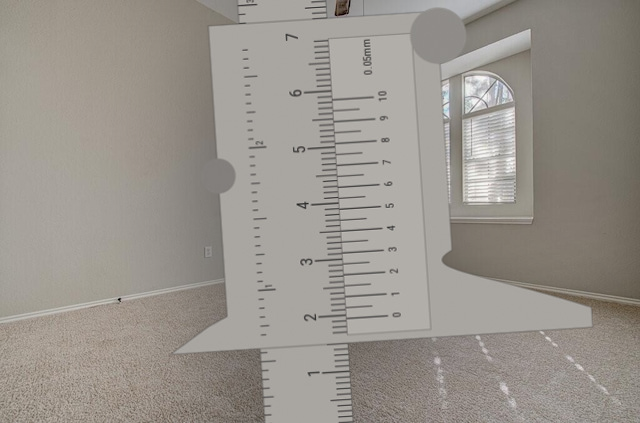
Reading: value=19.4 unit=mm
